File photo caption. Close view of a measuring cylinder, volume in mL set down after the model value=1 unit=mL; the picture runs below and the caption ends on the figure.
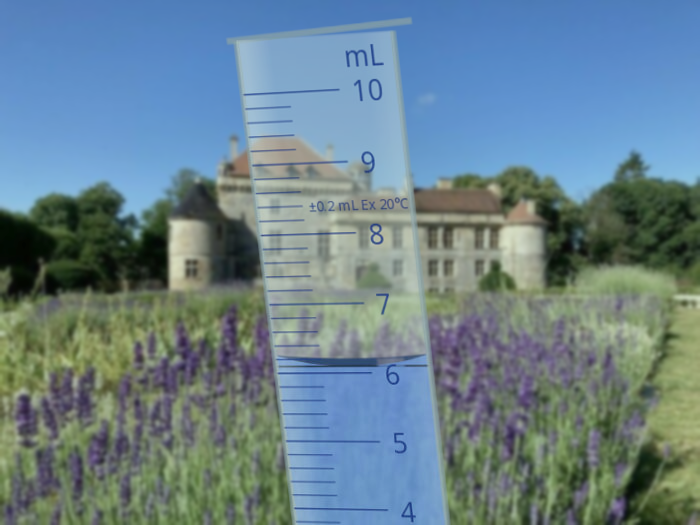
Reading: value=6.1 unit=mL
